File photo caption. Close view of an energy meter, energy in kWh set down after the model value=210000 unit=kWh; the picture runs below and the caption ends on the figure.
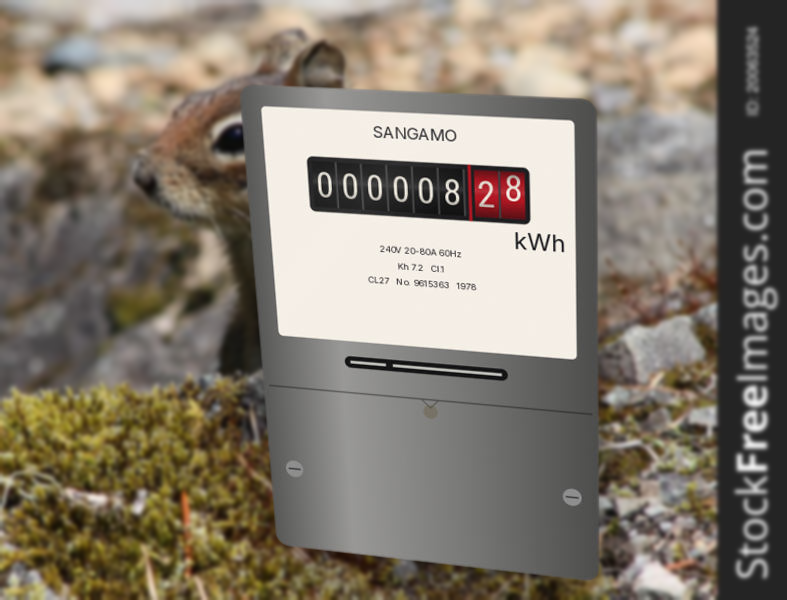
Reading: value=8.28 unit=kWh
